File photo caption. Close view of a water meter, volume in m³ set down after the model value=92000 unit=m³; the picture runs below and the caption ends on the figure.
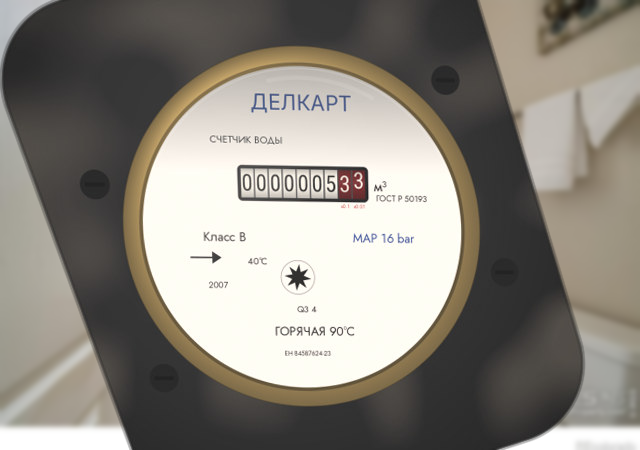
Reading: value=5.33 unit=m³
